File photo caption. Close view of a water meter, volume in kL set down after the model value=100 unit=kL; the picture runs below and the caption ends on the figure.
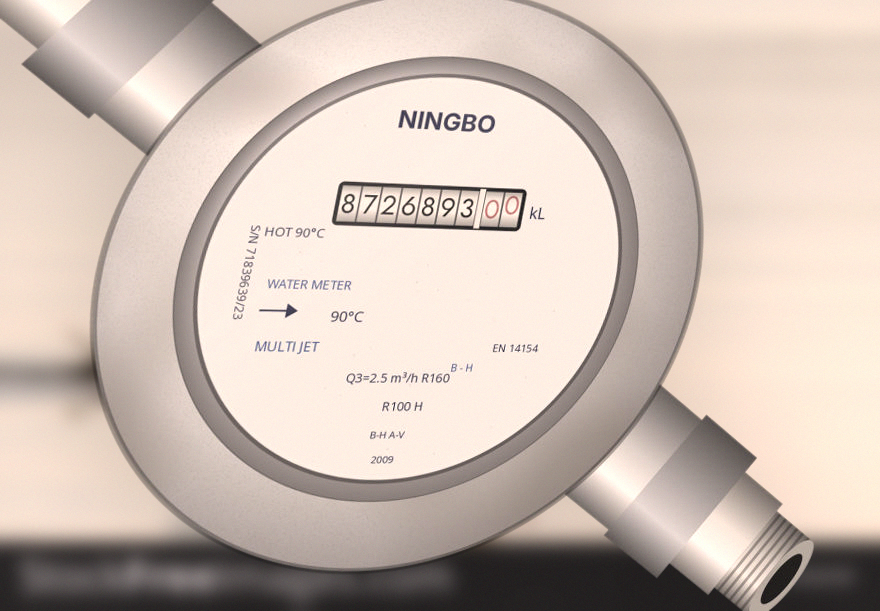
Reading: value=8726893.00 unit=kL
